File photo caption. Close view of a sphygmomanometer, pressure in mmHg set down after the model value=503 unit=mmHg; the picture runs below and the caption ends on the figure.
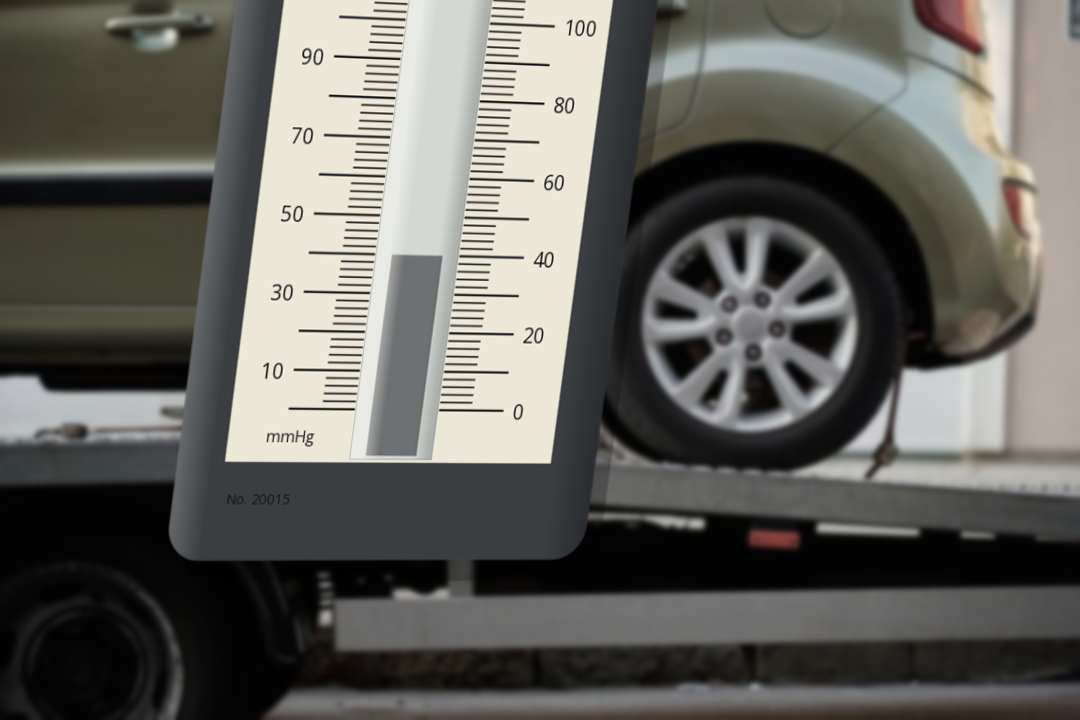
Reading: value=40 unit=mmHg
